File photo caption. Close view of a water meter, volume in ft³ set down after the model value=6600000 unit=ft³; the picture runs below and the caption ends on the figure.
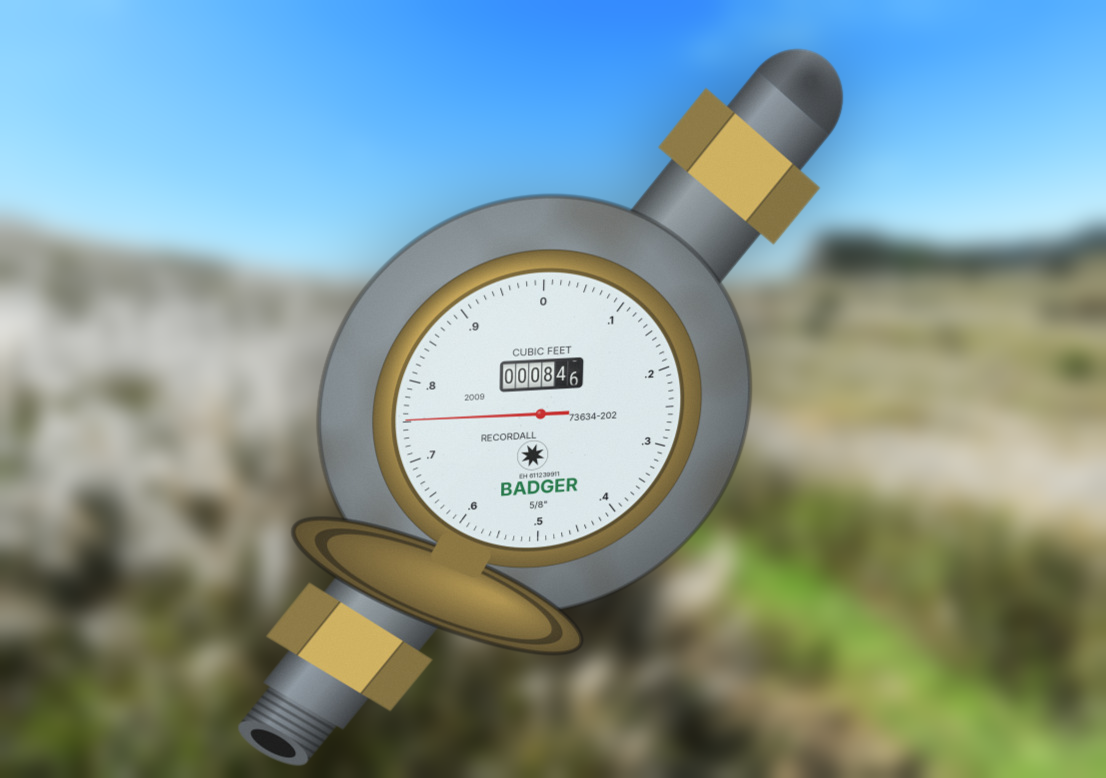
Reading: value=845.75 unit=ft³
